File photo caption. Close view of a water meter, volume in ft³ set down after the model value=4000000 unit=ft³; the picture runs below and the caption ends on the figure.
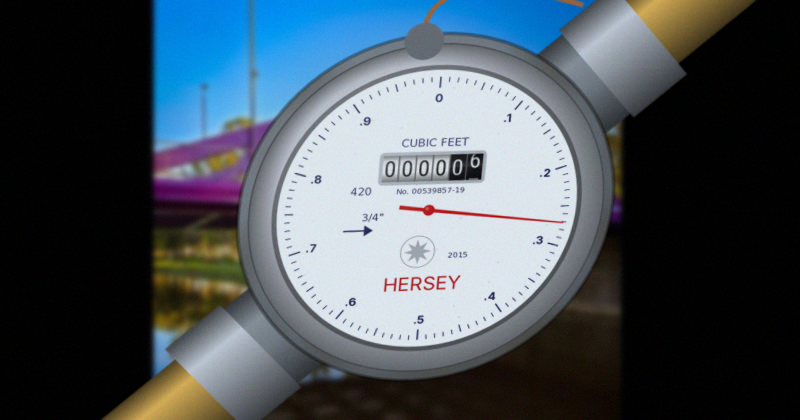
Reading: value=6.27 unit=ft³
